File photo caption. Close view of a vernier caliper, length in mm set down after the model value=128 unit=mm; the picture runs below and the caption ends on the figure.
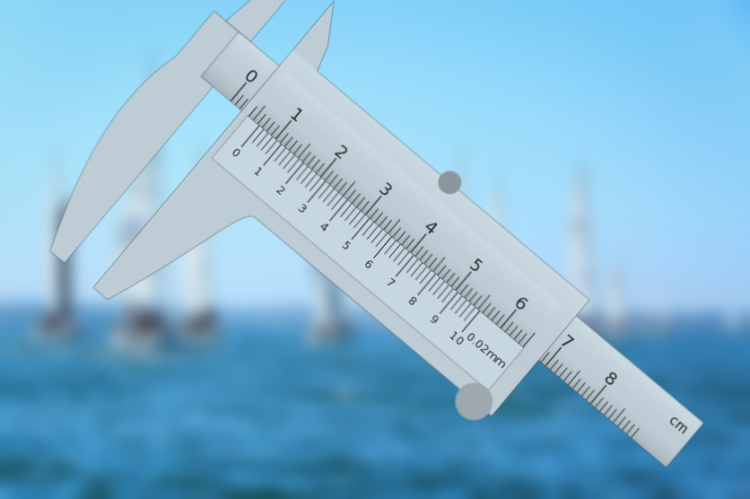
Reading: value=6.4 unit=mm
